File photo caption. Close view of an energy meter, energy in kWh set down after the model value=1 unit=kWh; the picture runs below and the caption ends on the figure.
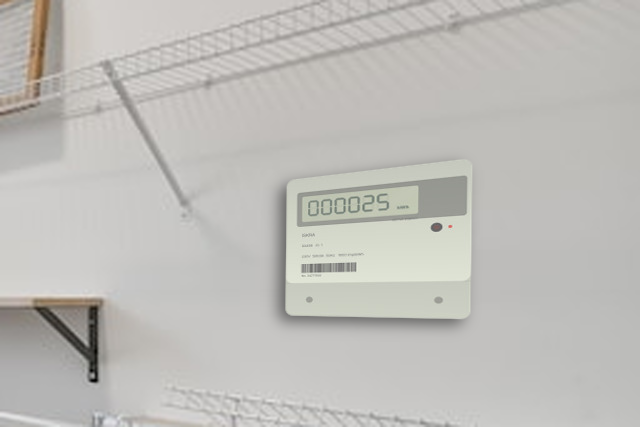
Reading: value=25 unit=kWh
